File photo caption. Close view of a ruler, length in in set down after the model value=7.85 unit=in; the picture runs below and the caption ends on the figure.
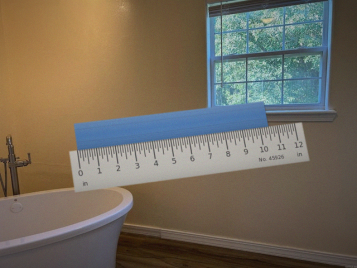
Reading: value=10.5 unit=in
